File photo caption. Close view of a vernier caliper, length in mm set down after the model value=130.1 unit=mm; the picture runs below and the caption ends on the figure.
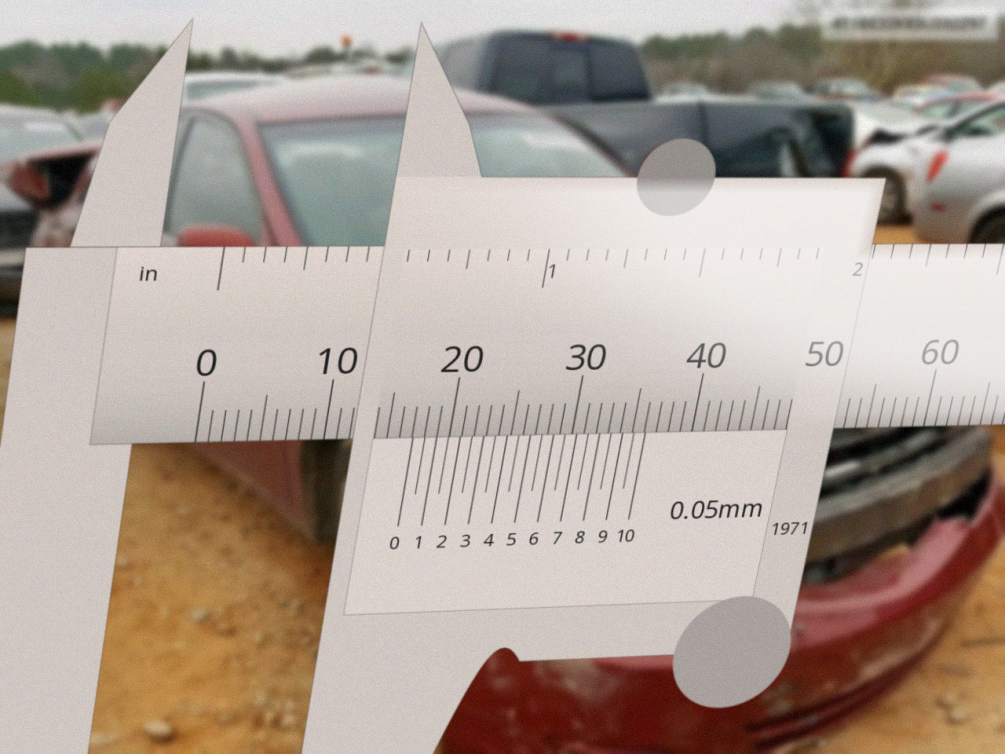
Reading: value=17.1 unit=mm
